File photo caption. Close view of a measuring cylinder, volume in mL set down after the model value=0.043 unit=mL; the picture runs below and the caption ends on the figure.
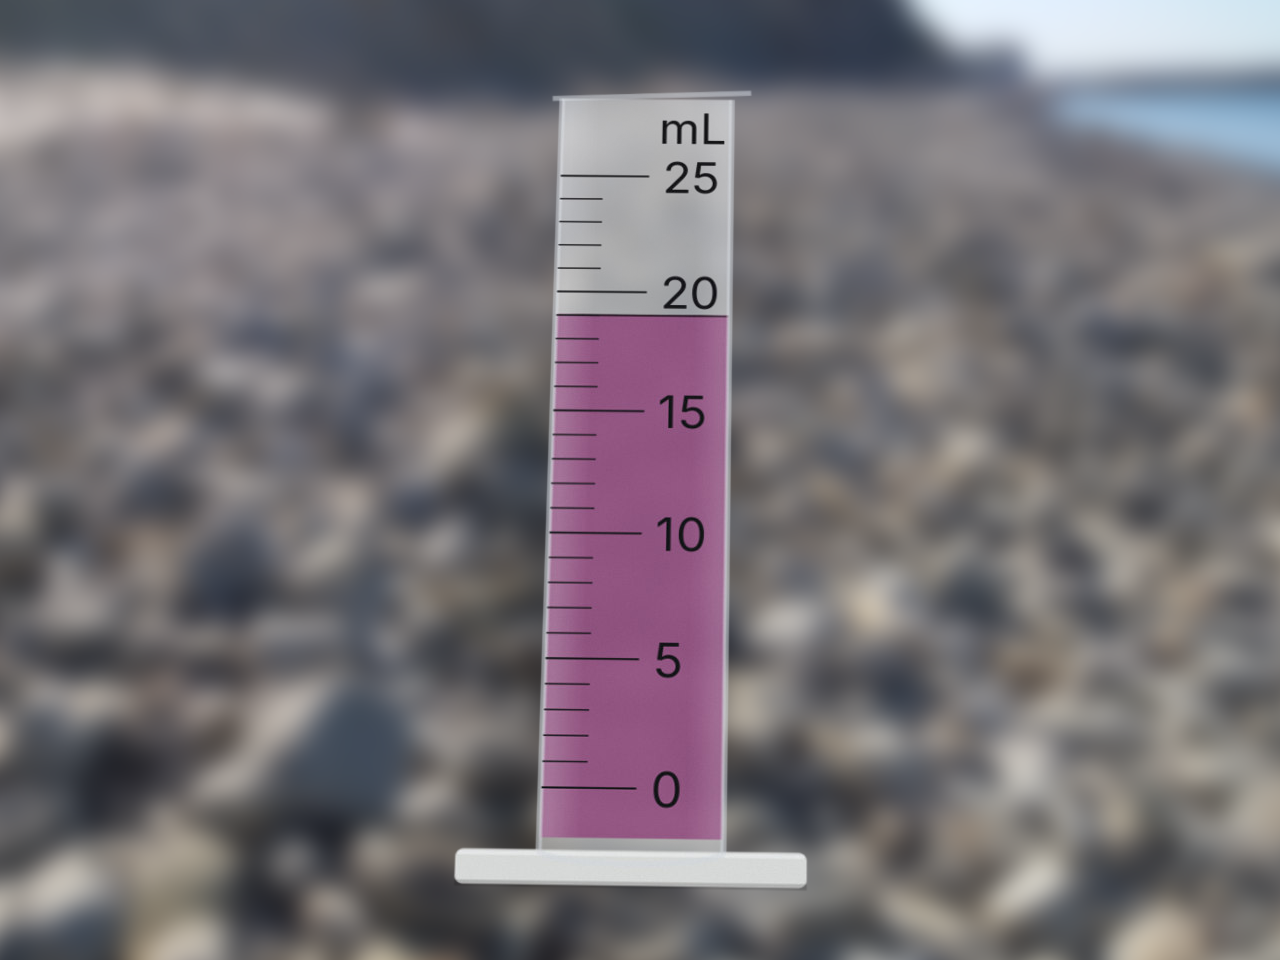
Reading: value=19 unit=mL
